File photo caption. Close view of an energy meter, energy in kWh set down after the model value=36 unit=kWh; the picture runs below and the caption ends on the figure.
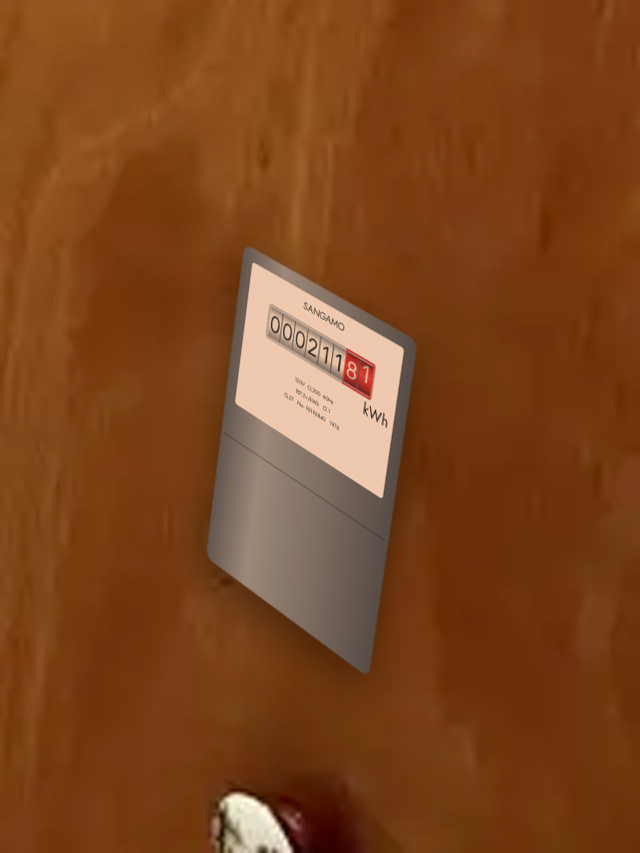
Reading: value=211.81 unit=kWh
